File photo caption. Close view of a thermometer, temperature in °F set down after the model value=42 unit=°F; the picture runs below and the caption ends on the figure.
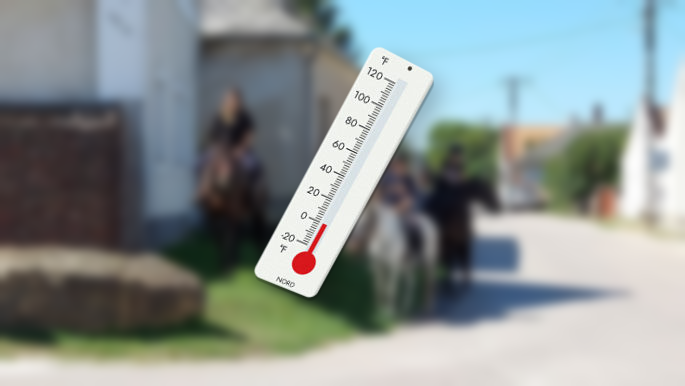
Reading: value=0 unit=°F
